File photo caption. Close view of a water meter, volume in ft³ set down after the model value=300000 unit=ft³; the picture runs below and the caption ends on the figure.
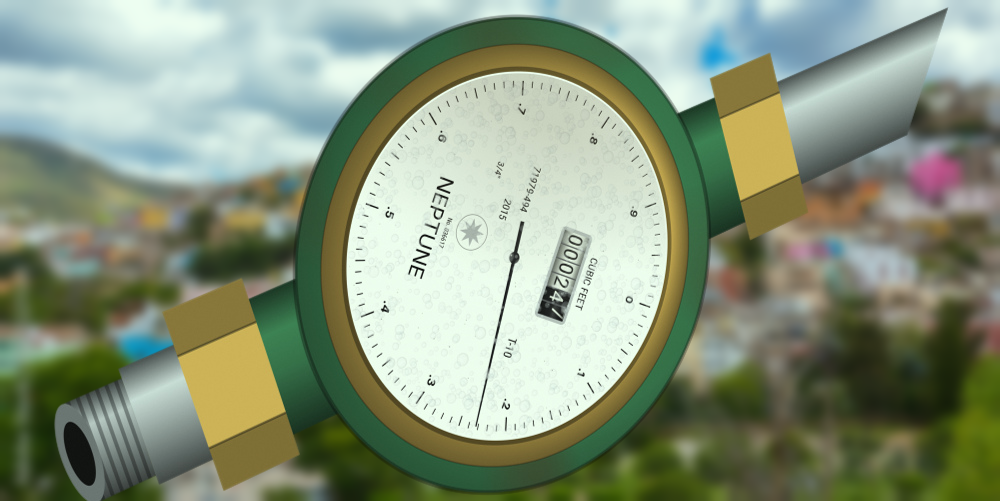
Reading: value=247.23 unit=ft³
